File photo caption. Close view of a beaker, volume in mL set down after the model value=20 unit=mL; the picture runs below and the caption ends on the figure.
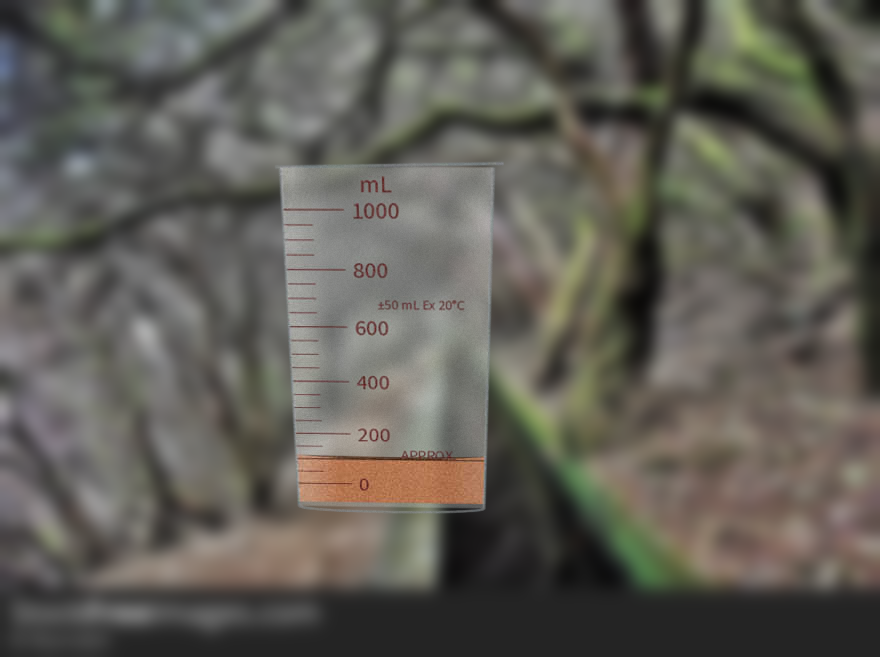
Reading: value=100 unit=mL
